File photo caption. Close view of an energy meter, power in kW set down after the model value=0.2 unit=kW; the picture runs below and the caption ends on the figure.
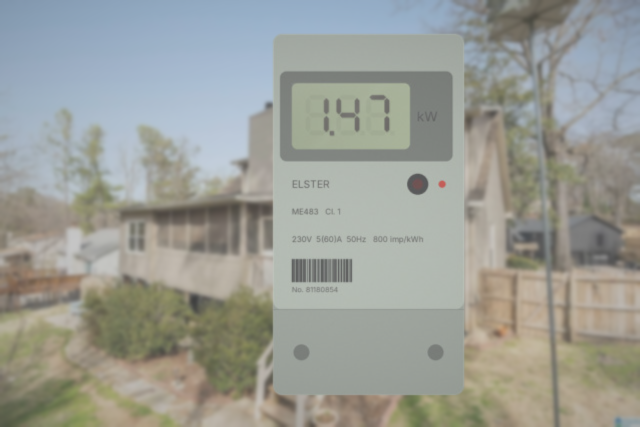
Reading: value=1.47 unit=kW
